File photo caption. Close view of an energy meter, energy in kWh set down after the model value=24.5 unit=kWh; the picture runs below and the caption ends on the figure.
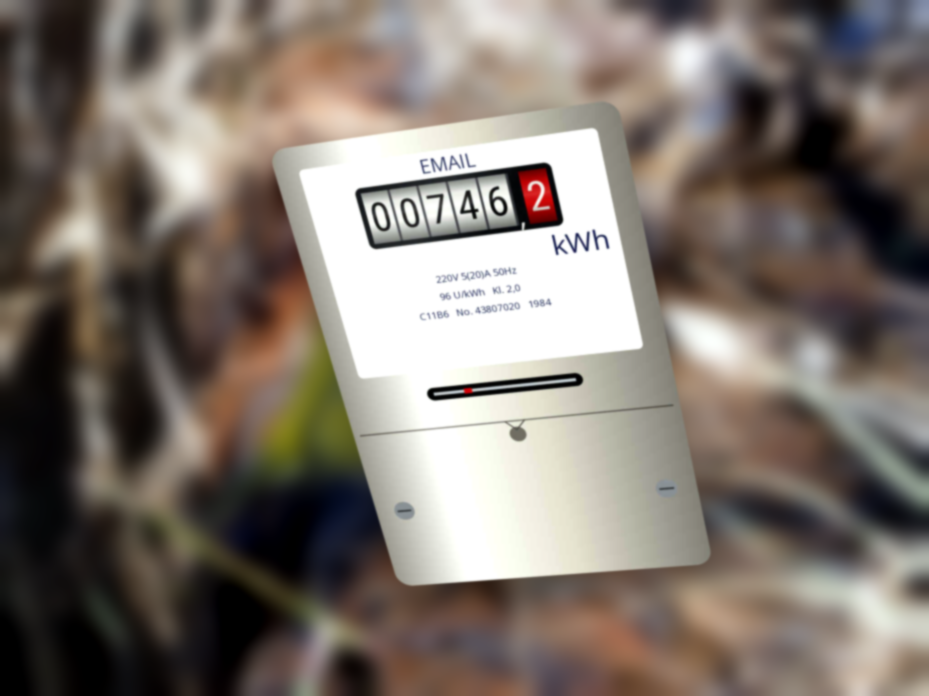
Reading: value=746.2 unit=kWh
